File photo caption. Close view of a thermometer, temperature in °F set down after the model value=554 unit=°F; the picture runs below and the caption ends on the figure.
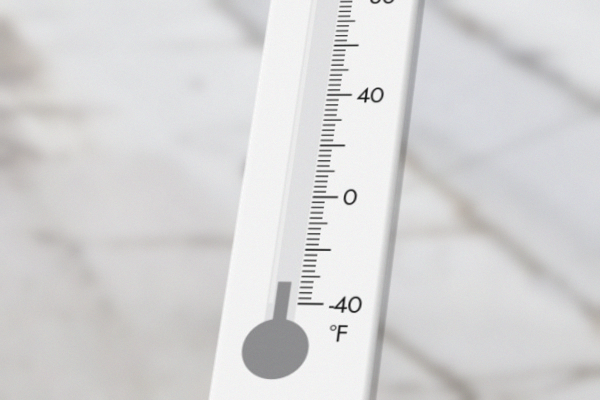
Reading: value=-32 unit=°F
